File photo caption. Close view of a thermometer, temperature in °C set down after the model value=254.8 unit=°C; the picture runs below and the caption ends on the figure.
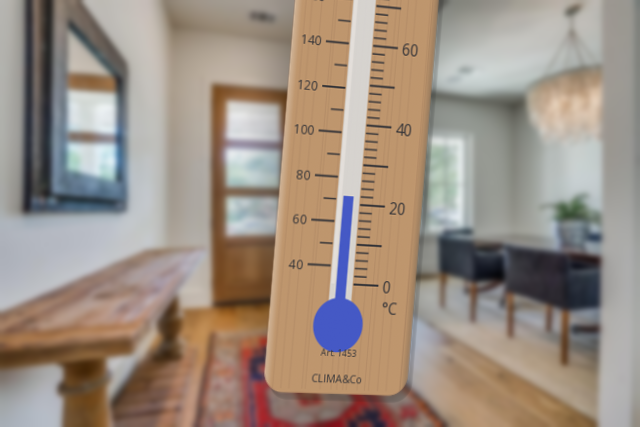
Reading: value=22 unit=°C
